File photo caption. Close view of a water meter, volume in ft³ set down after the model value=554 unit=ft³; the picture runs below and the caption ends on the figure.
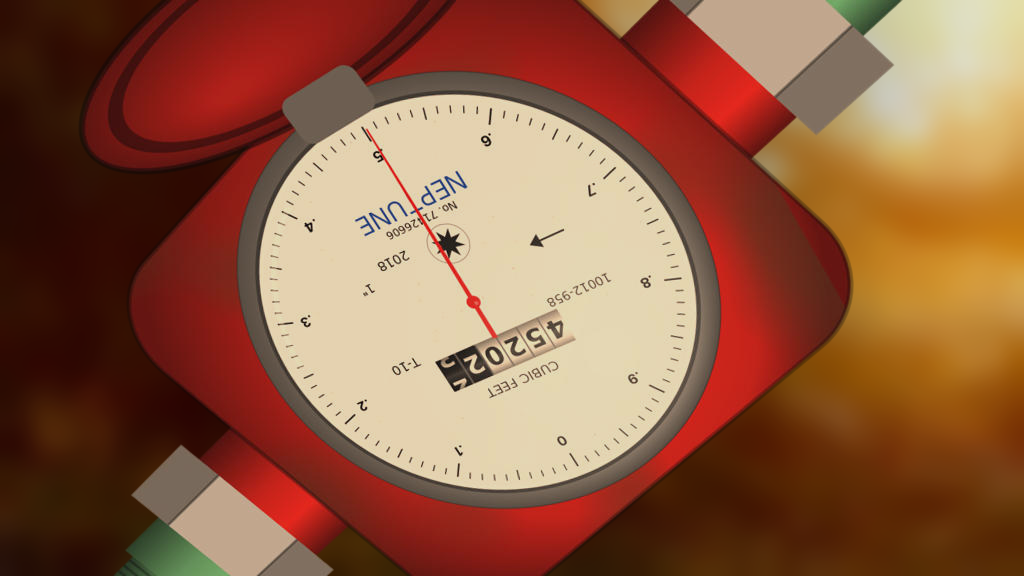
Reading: value=452022.50 unit=ft³
